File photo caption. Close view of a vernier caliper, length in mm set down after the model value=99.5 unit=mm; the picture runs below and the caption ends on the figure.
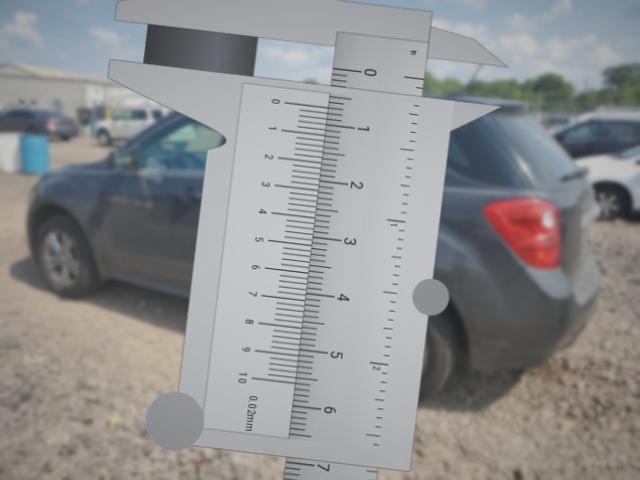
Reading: value=7.0 unit=mm
